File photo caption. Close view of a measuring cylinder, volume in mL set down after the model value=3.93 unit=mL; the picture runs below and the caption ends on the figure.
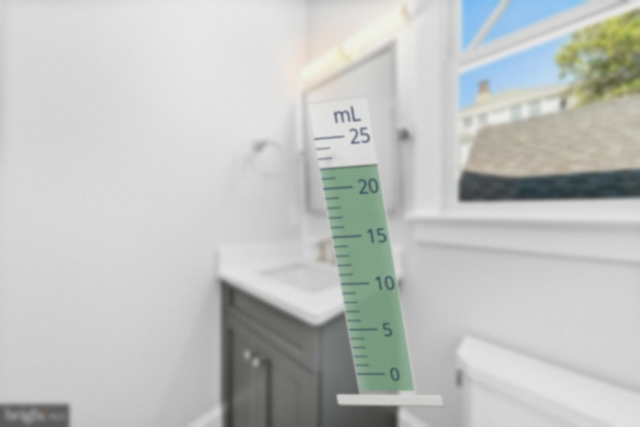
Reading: value=22 unit=mL
